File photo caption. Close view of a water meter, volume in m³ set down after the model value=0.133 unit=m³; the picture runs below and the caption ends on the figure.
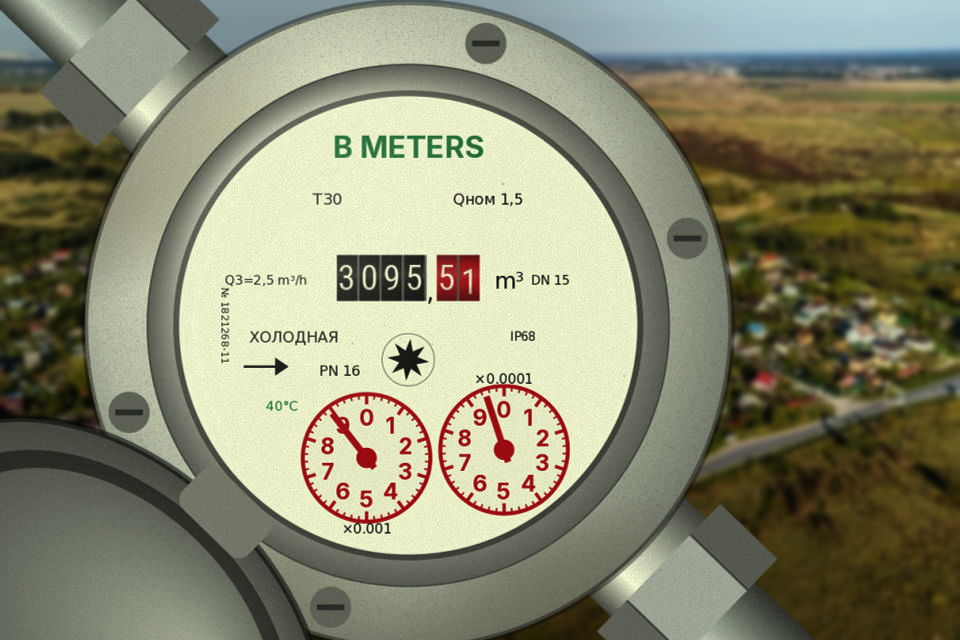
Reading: value=3095.5089 unit=m³
